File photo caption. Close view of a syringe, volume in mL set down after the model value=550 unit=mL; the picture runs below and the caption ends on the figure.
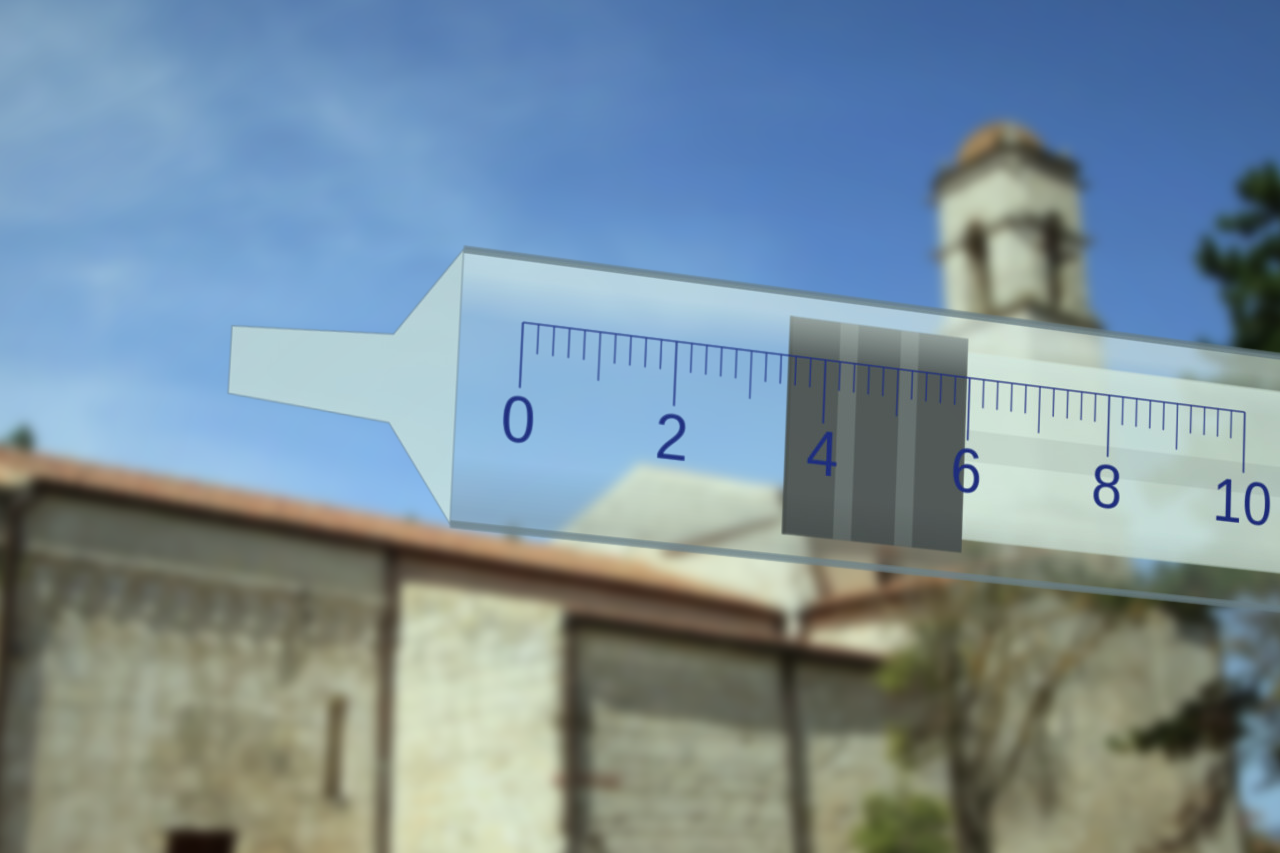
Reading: value=3.5 unit=mL
